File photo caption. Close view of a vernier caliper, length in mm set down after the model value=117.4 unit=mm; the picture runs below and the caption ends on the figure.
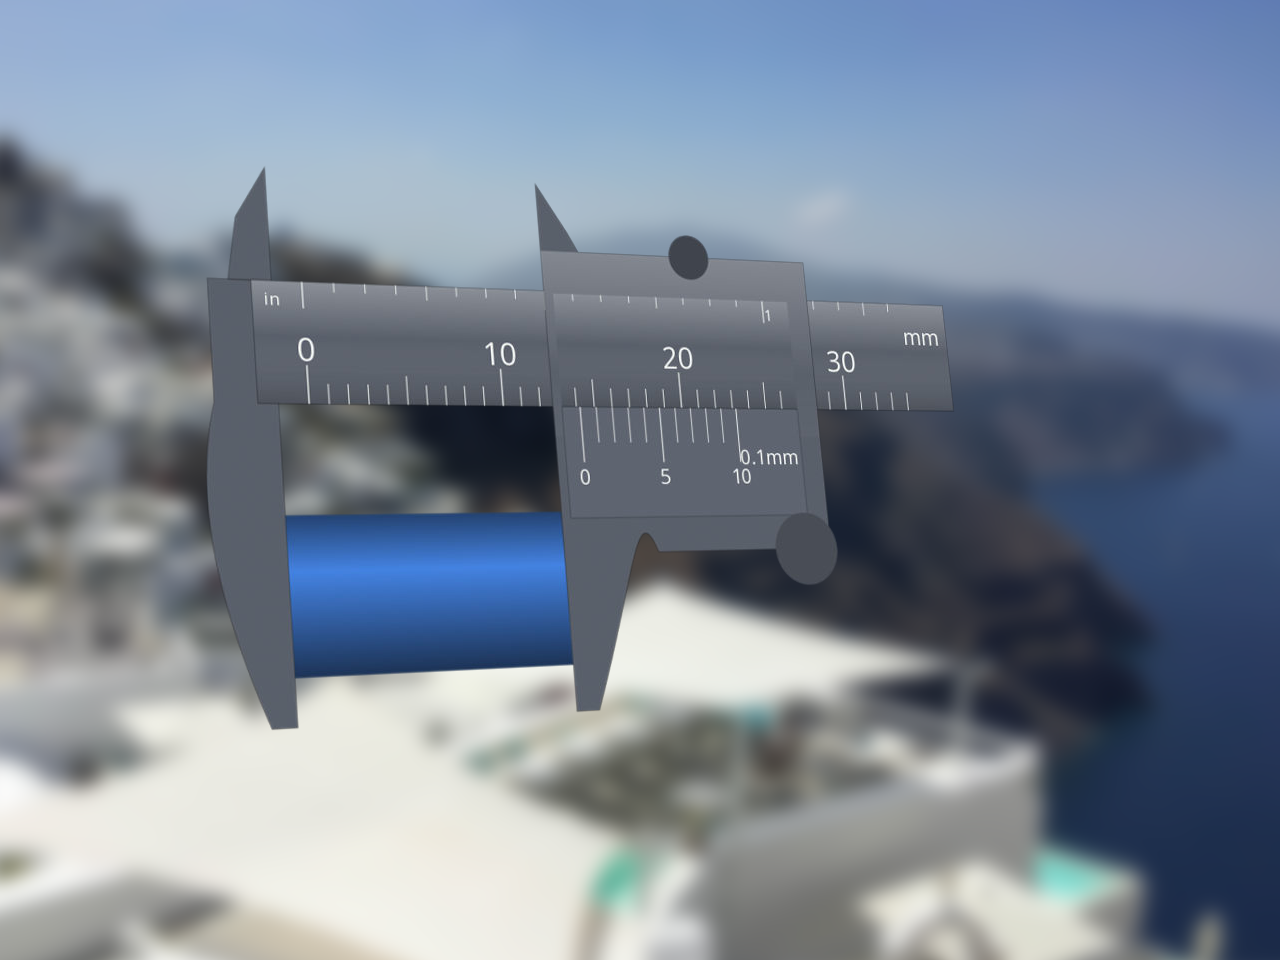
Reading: value=14.2 unit=mm
